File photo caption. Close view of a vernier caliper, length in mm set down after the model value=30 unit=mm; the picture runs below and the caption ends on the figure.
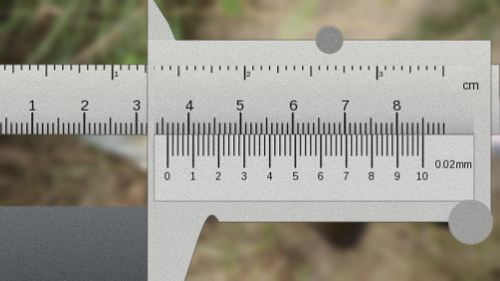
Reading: value=36.0 unit=mm
